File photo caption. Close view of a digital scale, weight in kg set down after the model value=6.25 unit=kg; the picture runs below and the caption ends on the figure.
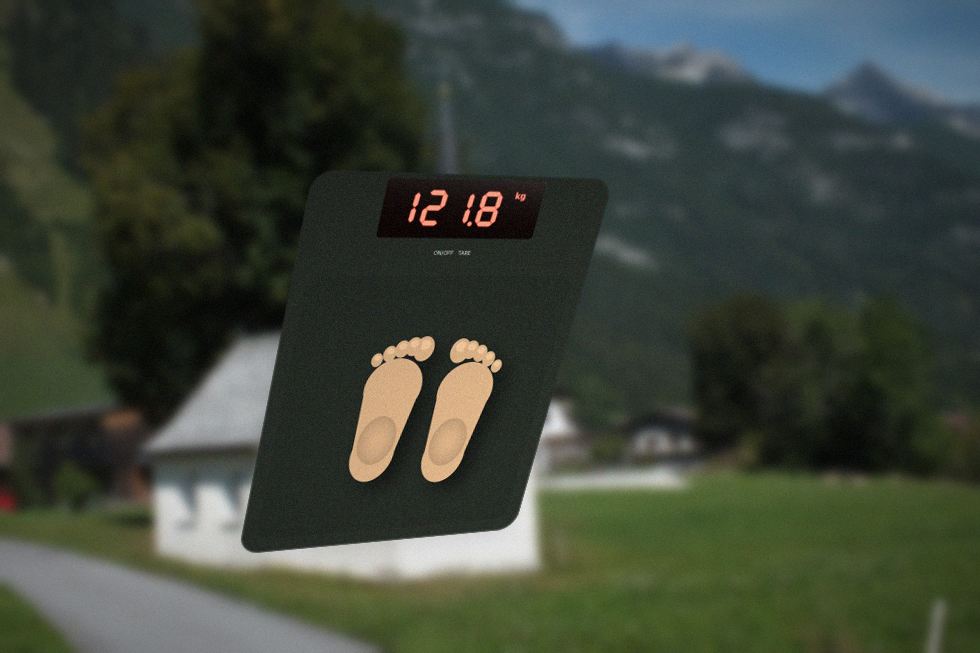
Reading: value=121.8 unit=kg
